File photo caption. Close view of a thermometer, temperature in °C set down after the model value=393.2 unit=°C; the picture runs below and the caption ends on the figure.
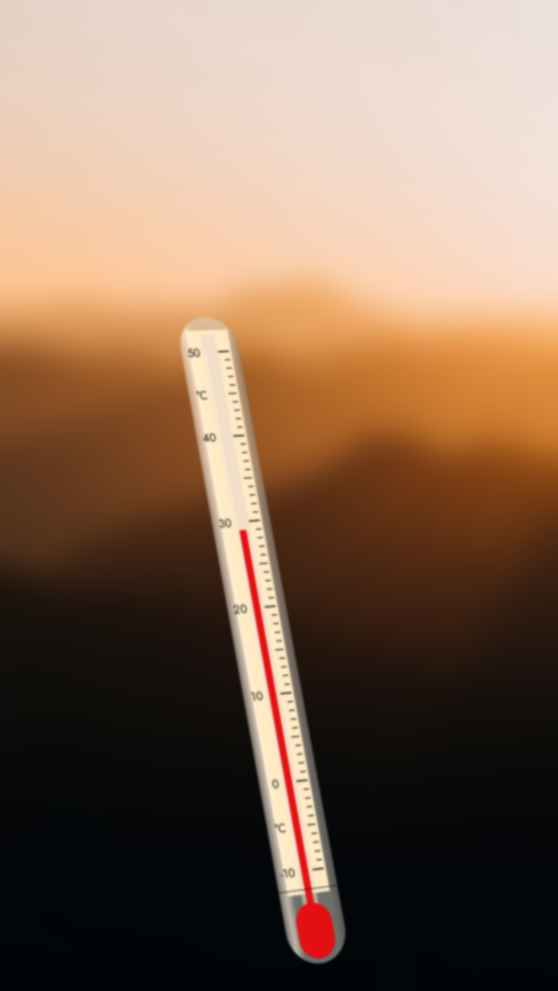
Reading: value=29 unit=°C
